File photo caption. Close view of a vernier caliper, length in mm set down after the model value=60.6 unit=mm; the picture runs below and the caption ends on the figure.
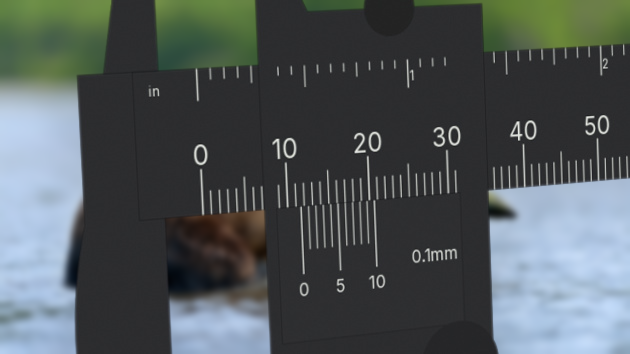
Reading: value=11.6 unit=mm
